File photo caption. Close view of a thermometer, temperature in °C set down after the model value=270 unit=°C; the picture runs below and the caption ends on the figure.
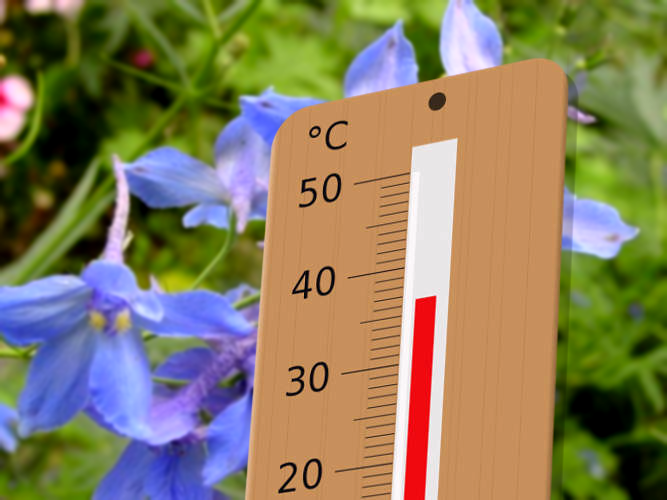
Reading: value=36.5 unit=°C
